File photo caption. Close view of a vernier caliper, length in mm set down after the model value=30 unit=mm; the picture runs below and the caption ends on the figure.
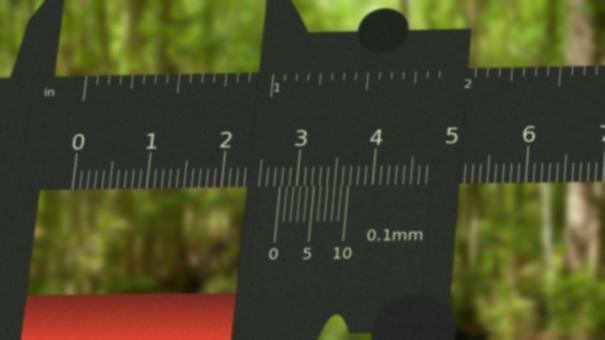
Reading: value=27.8 unit=mm
